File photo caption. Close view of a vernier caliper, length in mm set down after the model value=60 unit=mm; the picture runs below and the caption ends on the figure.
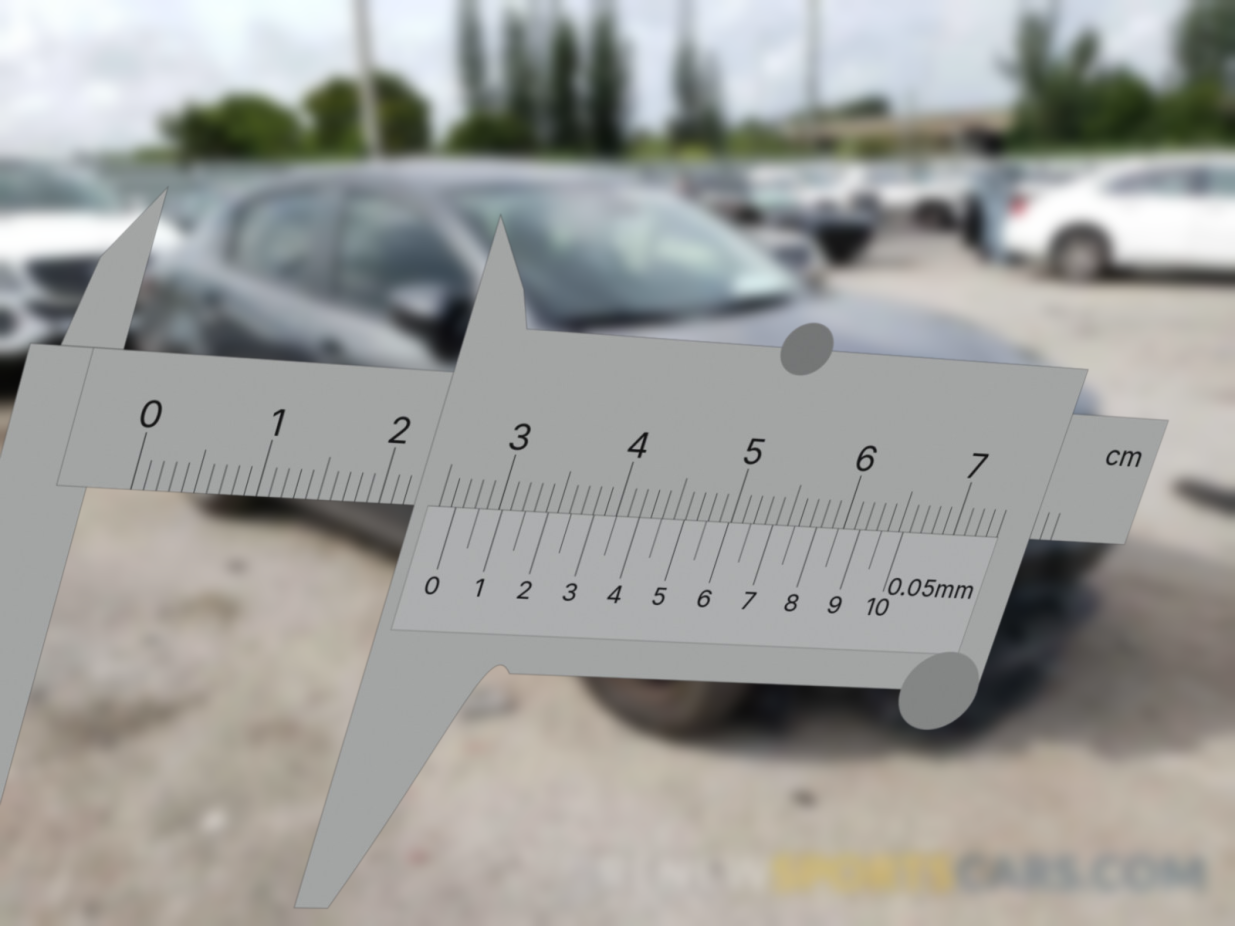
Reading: value=26.4 unit=mm
